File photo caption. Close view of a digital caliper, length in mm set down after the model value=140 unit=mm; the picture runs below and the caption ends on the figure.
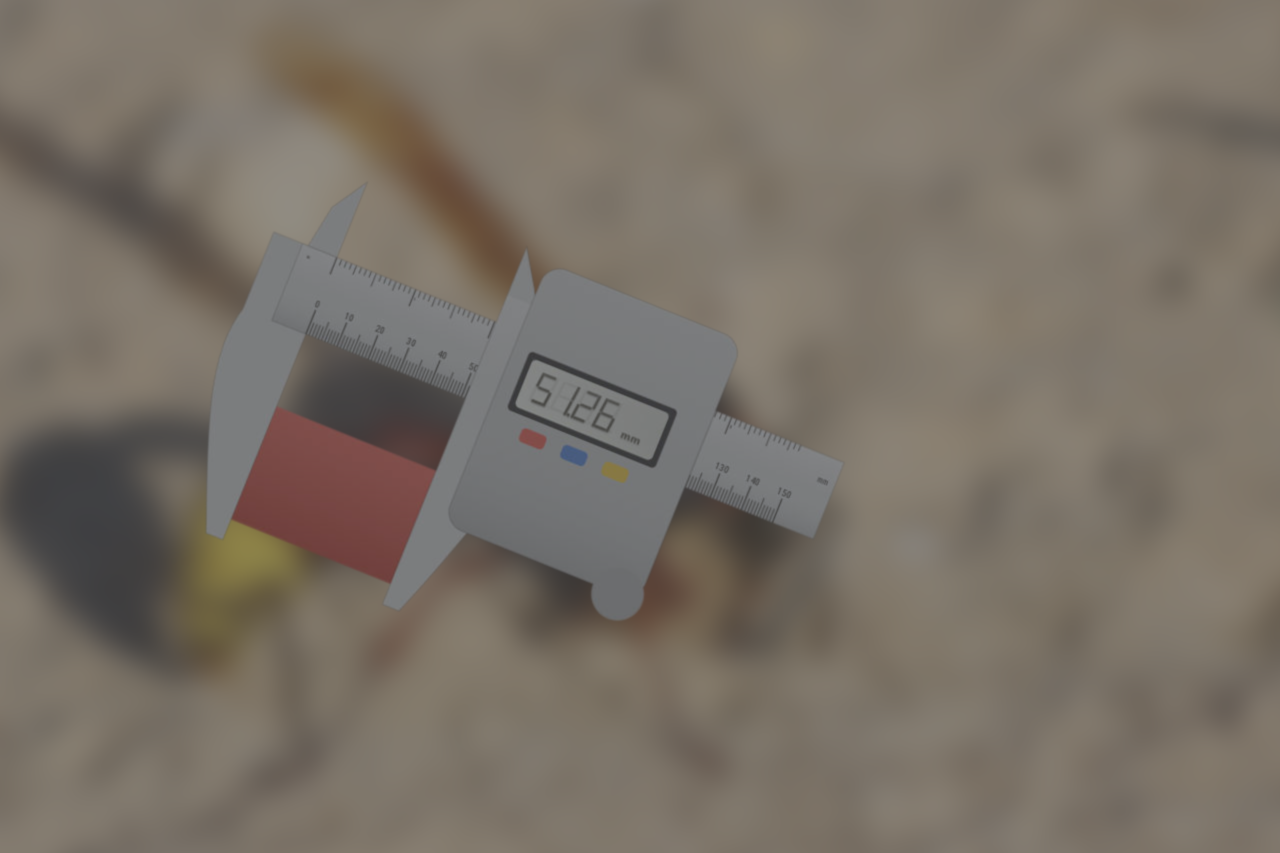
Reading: value=51.26 unit=mm
